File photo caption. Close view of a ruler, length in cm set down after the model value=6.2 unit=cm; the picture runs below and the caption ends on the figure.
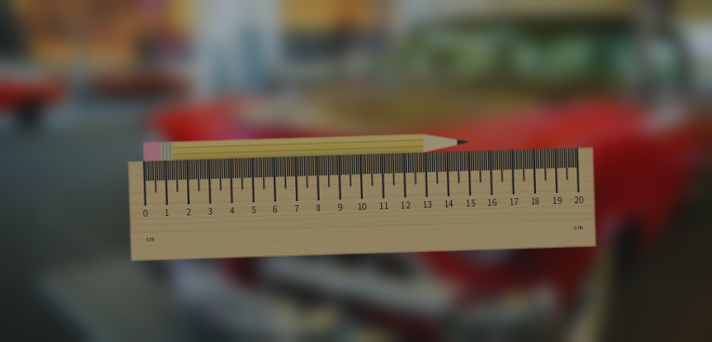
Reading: value=15 unit=cm
